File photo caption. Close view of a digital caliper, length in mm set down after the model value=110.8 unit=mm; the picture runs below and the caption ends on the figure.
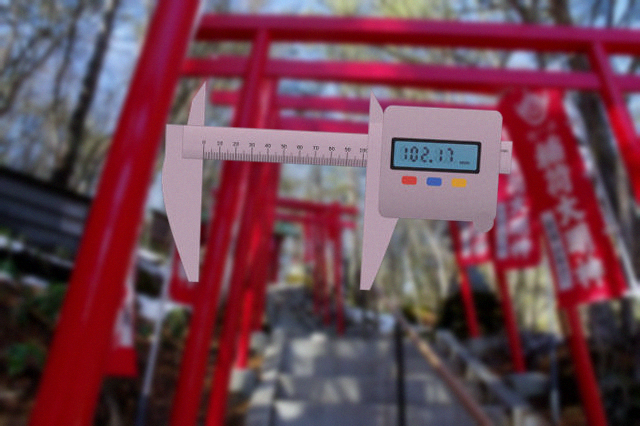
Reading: value=102.17 unit=mm
